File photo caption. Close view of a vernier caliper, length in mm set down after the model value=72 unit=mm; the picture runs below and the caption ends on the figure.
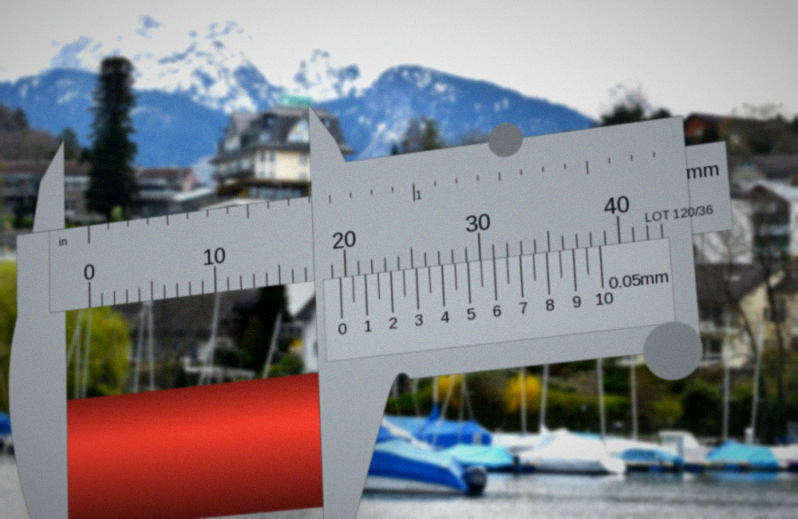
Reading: value=19.6 unit=mm
